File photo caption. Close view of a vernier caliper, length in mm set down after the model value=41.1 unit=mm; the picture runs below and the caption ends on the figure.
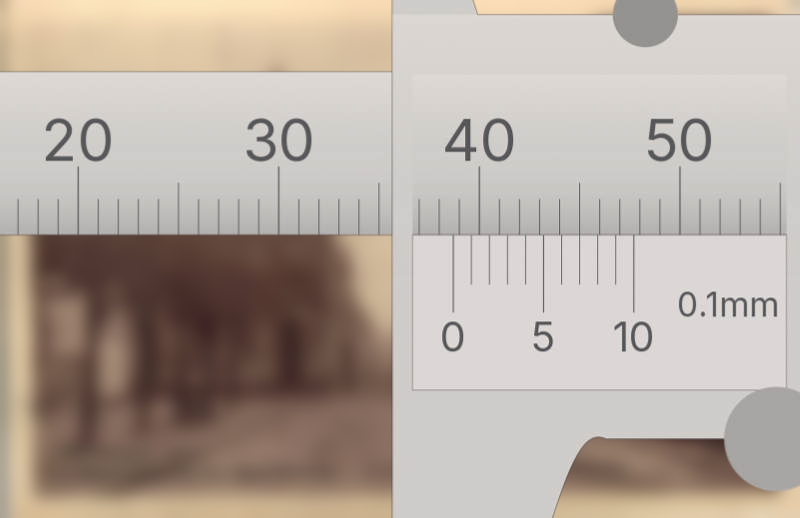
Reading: value=38.7 unit=mm
